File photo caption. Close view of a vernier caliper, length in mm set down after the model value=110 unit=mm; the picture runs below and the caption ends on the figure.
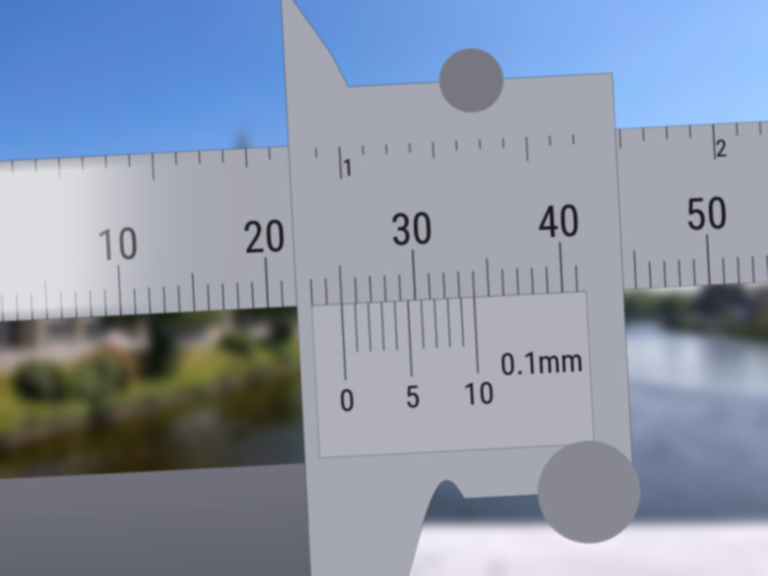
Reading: value=25.0 unit=mm
